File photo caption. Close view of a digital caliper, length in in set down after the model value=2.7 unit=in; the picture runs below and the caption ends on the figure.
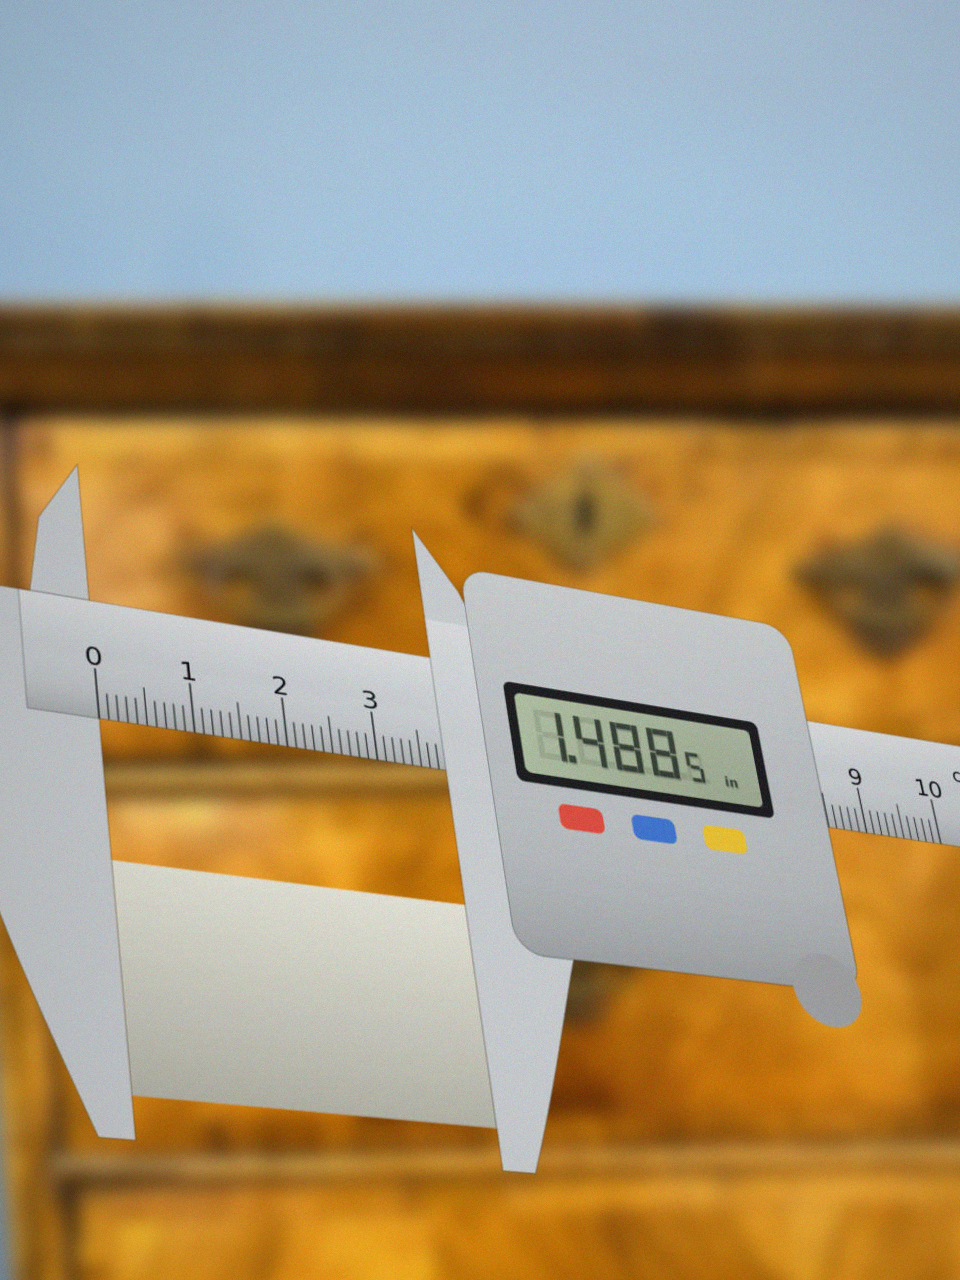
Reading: value=1.4885 unit=in
